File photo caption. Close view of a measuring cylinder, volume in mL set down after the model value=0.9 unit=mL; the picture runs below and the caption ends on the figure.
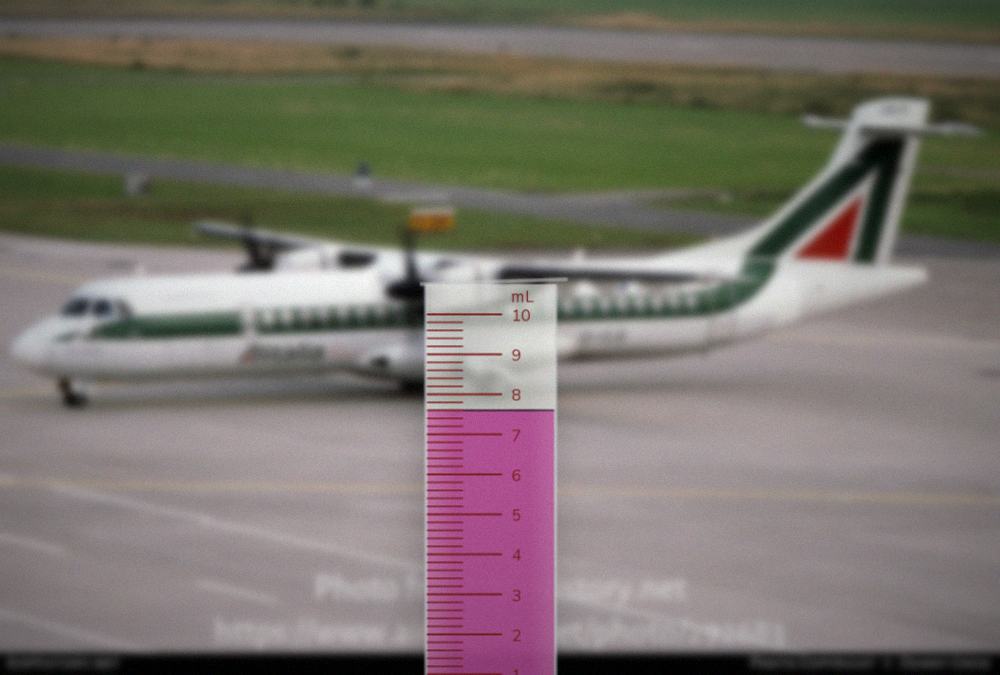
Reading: value=7.6 unit=mL
